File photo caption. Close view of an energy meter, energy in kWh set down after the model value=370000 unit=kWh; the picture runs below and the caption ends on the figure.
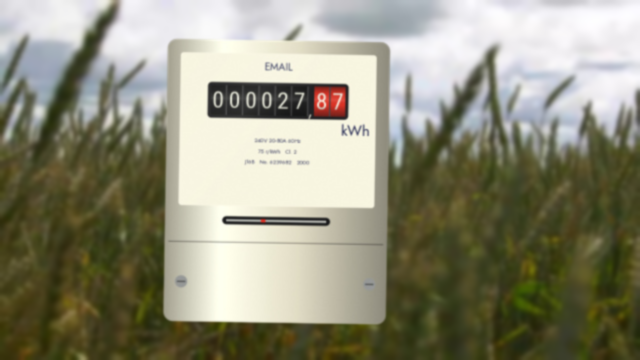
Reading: value=27.87 unit=kWh
